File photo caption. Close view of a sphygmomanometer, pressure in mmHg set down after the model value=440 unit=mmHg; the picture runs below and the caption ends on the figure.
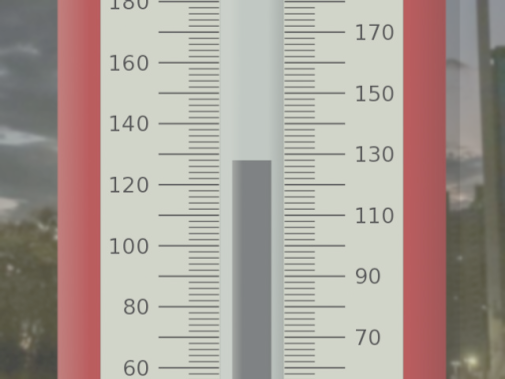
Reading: value=128 unit=mmHg
